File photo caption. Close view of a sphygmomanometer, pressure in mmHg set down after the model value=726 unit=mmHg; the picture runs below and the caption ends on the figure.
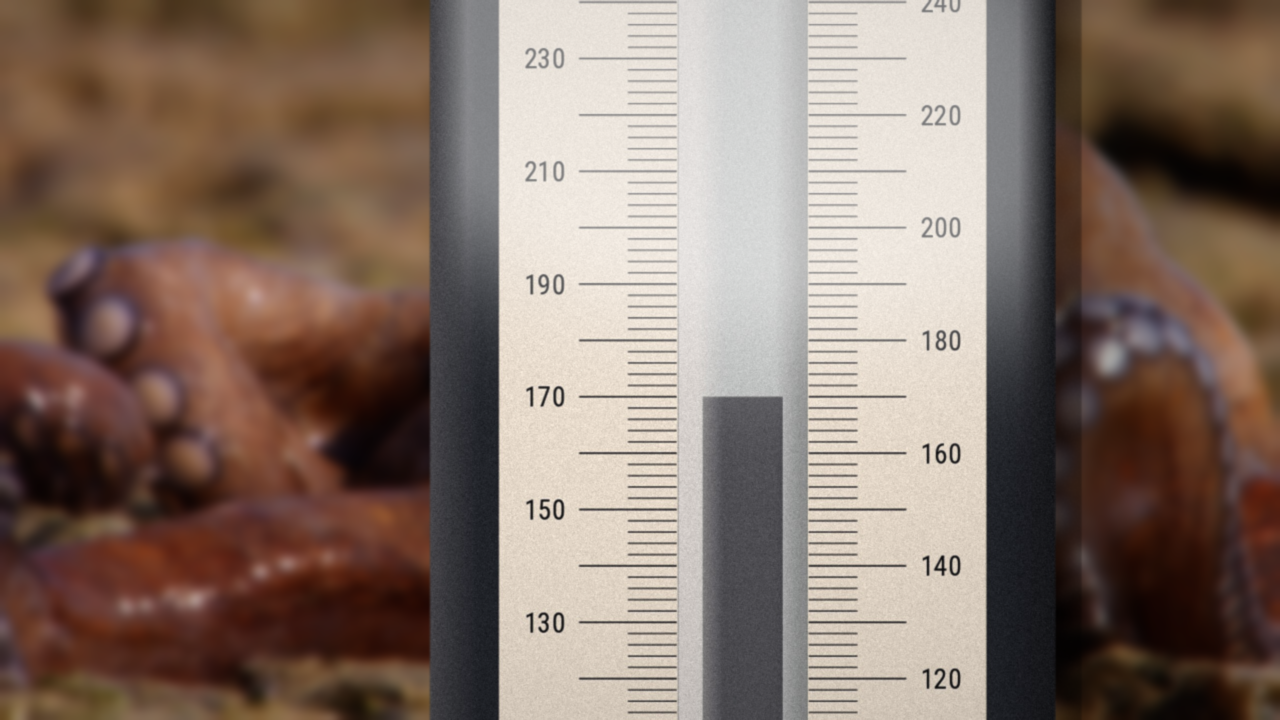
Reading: value=170 unit=mmHg
